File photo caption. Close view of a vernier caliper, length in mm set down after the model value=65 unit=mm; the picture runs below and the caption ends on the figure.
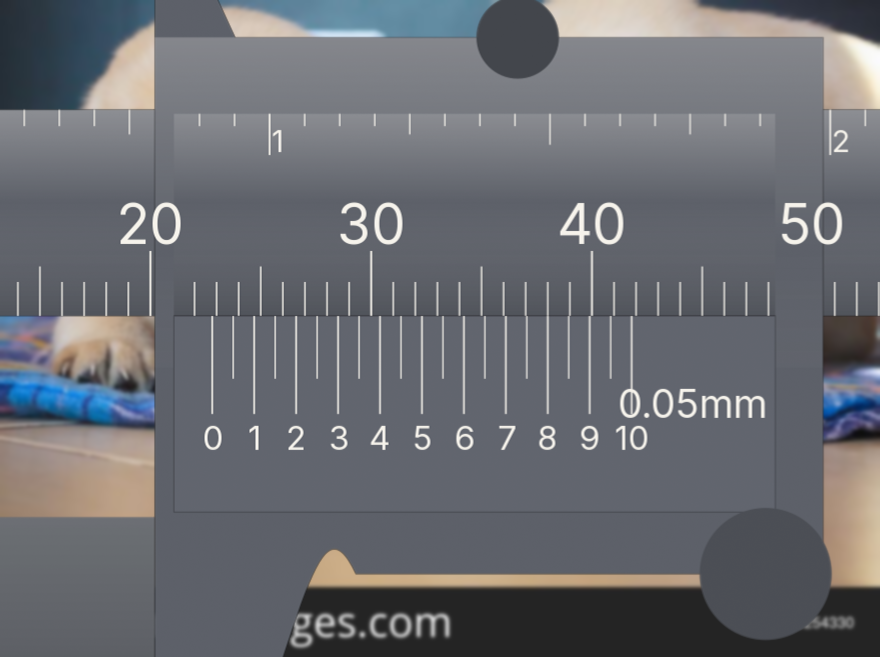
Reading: value=22.8 unit=mm
